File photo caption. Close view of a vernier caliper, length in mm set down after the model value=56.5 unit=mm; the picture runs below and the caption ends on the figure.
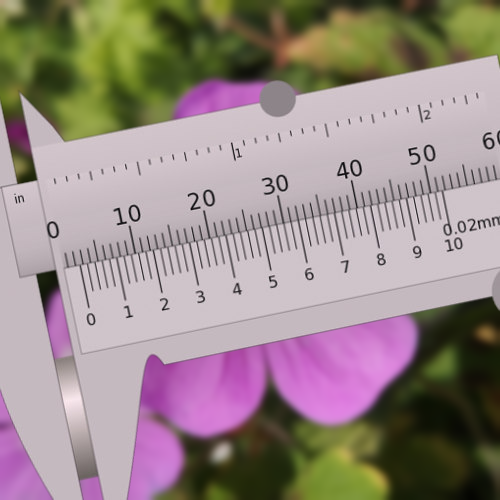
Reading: value=2.6 unit=mm
